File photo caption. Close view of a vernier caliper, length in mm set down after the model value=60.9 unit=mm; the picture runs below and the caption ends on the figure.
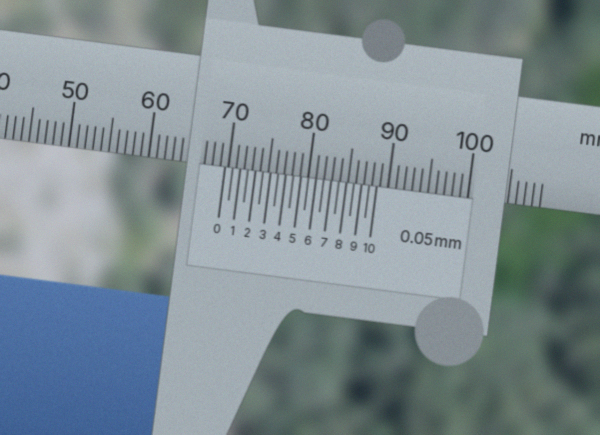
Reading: value=69.6 unit=mm
